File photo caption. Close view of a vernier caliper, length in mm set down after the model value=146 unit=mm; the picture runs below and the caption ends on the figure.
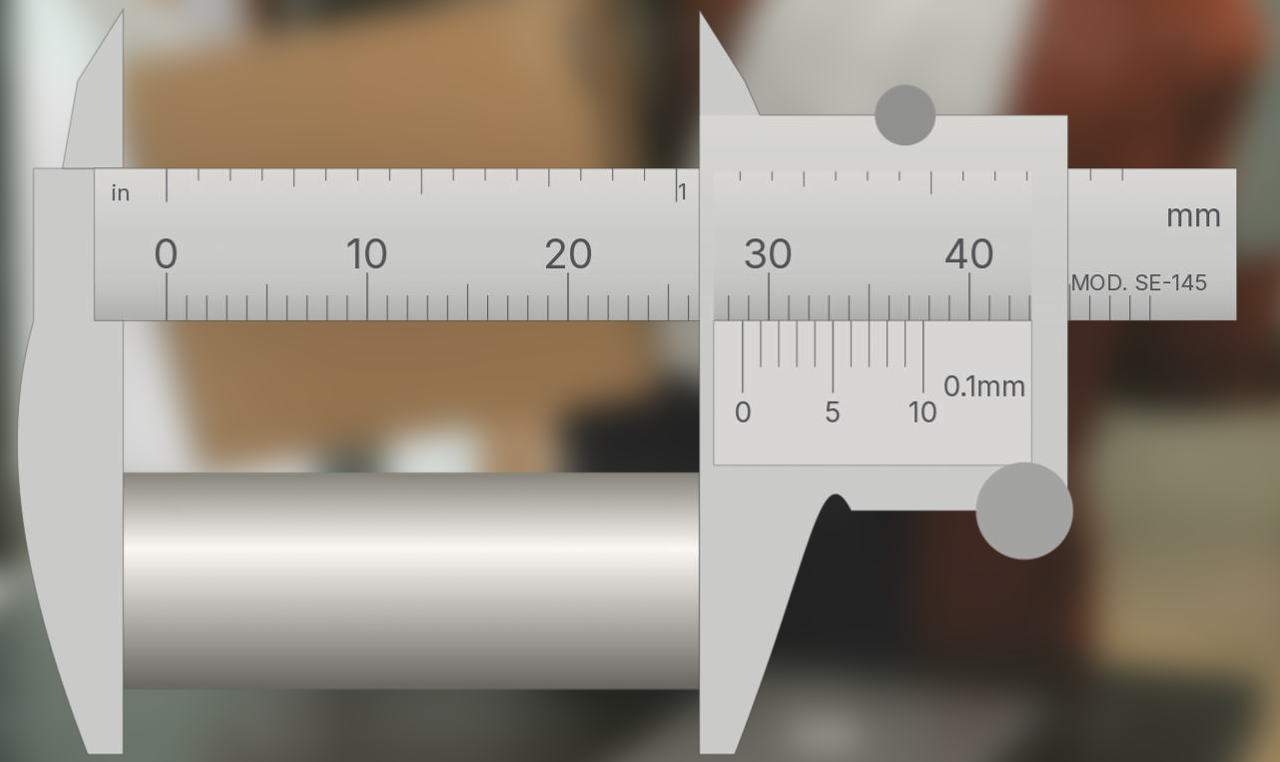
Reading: value=28.7 unit=mm
